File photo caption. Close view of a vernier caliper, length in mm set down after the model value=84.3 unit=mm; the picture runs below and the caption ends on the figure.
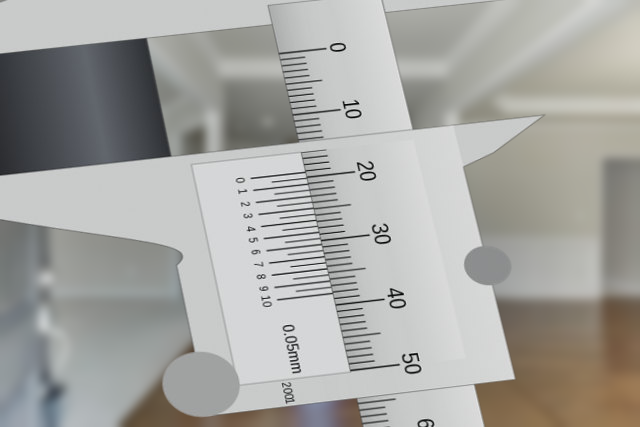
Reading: value=19.2 unit=mm
